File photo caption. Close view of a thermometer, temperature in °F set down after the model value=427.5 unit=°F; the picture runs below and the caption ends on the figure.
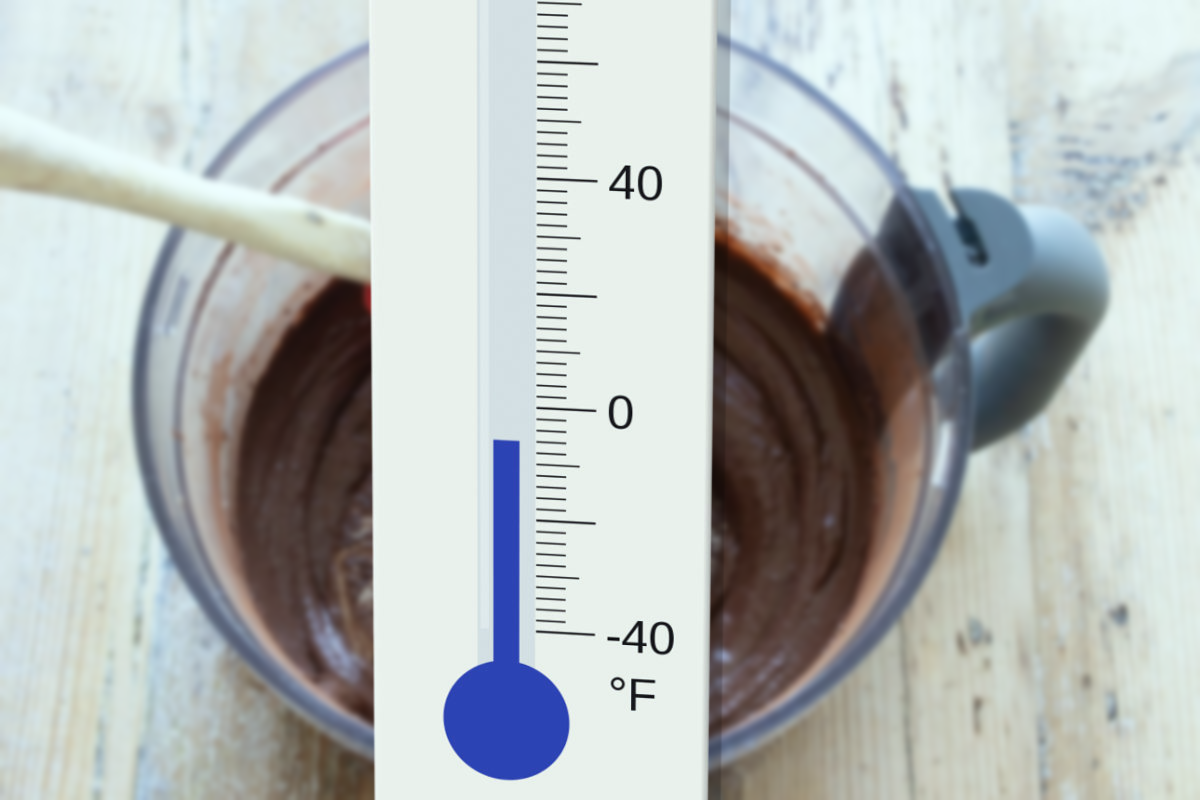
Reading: value=-6 unit=°F
